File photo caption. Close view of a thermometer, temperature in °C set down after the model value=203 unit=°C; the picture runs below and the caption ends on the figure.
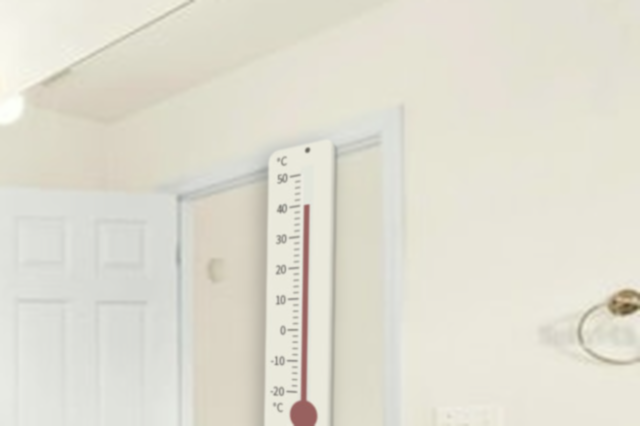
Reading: value=40 unit=°C
